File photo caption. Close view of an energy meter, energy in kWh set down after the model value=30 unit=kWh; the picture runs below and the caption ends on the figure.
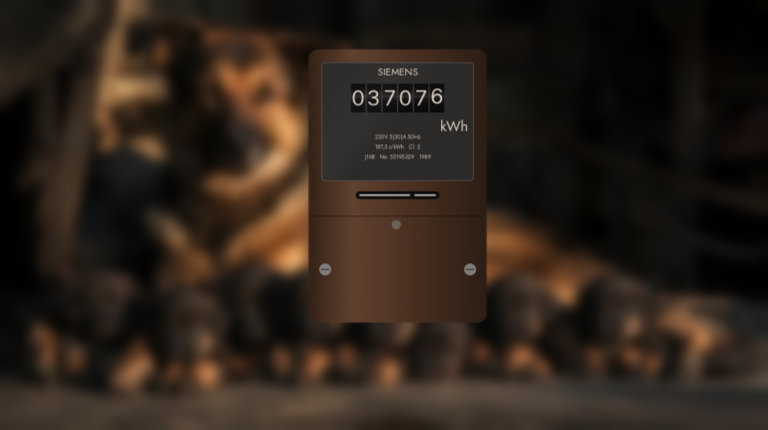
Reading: value=37076 unit=kWh
